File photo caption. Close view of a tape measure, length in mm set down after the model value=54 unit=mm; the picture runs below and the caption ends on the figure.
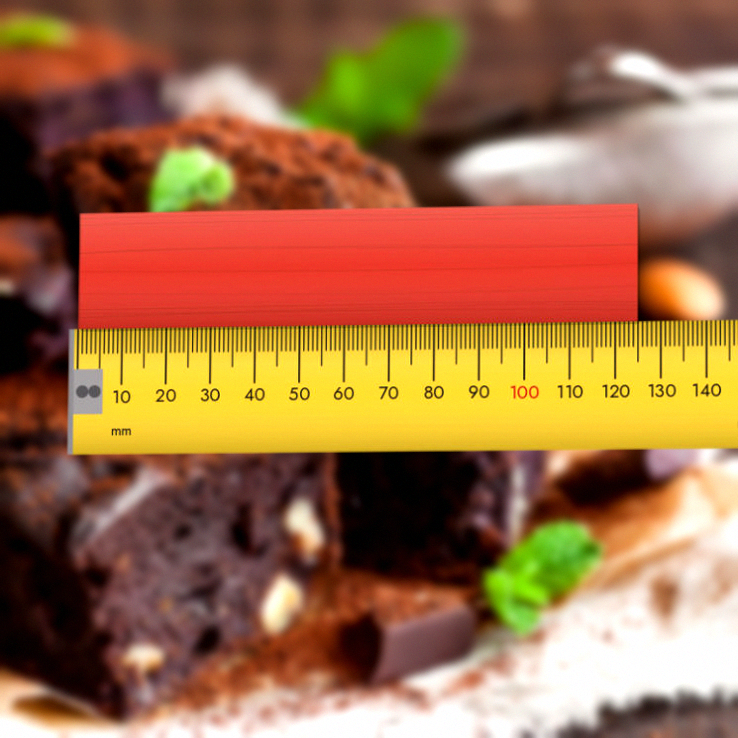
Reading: value=125 unit=mm
